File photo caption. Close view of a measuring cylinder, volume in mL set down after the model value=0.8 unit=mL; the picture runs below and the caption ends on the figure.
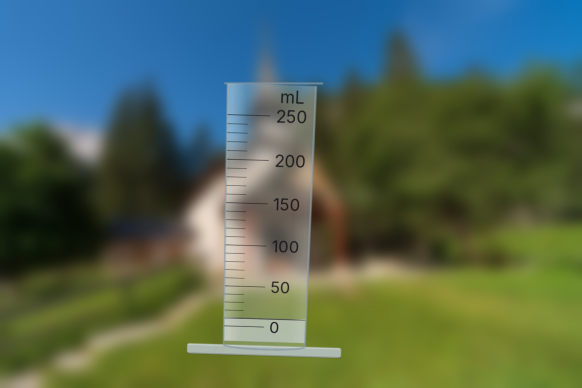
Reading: value=10 unit=mL
